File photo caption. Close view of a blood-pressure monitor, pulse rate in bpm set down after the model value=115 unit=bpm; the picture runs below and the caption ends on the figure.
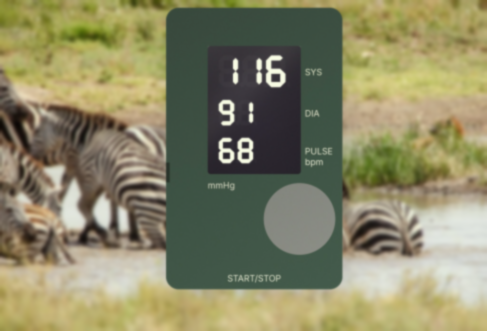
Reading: value=68 unit=bpm
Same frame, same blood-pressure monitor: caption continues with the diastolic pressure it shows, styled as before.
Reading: value=91 unit=mmHg
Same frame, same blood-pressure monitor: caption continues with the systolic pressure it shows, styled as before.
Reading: value=116 unit=mmHg
